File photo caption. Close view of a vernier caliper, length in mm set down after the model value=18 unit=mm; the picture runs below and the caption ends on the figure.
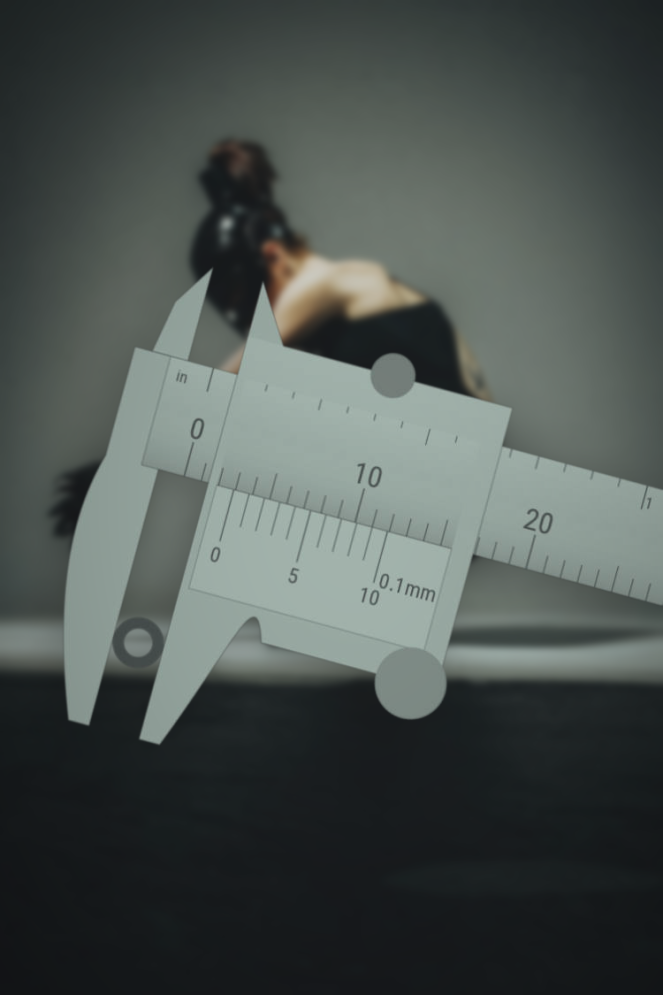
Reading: value=2.9 unit=mm
